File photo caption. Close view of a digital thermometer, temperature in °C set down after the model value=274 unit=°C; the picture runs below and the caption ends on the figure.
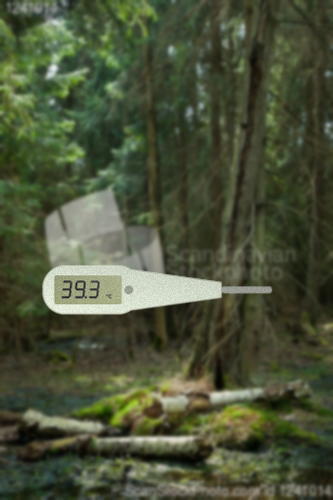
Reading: value=39.3 unit=°C
